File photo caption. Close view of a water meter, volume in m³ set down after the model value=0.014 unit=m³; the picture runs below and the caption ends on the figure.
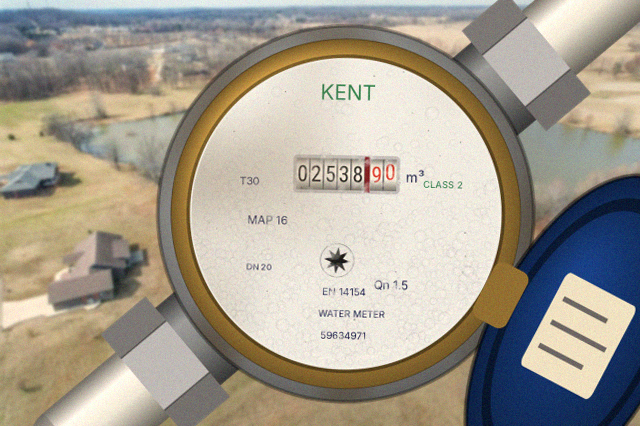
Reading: value=2538.90 unit=m³
